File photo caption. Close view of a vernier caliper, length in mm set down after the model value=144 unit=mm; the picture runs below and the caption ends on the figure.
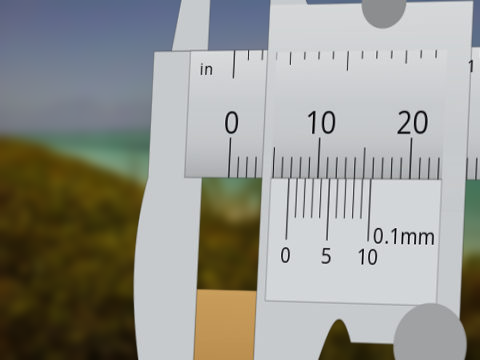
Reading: value=6.8 unit=mm
